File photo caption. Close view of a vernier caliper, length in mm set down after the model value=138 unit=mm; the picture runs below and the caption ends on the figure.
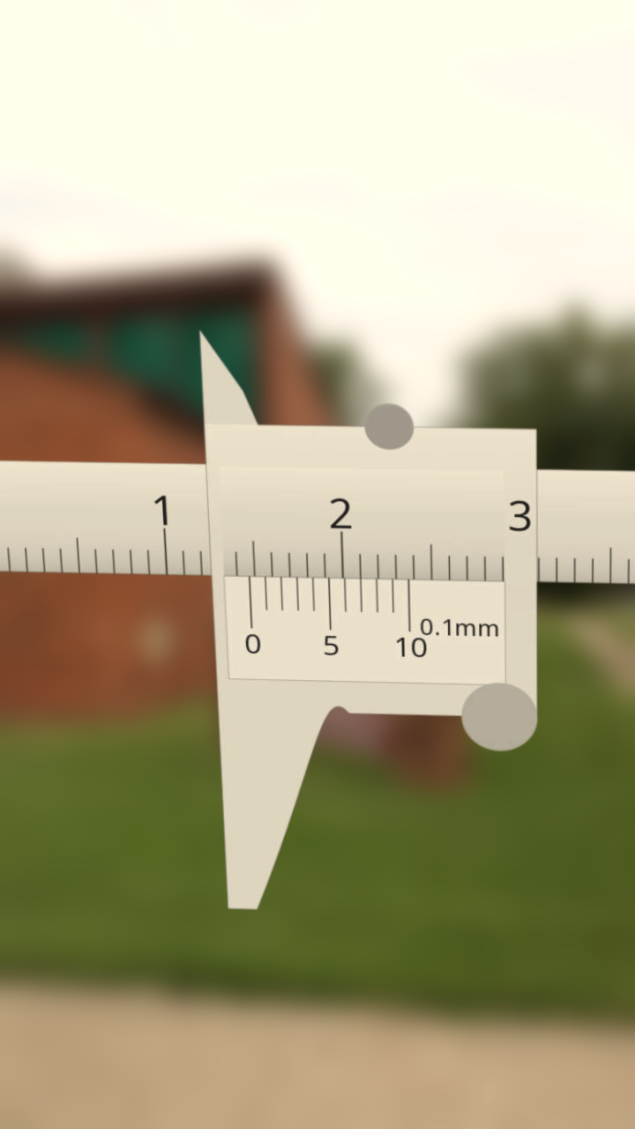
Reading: value=14.7 unit=mm
